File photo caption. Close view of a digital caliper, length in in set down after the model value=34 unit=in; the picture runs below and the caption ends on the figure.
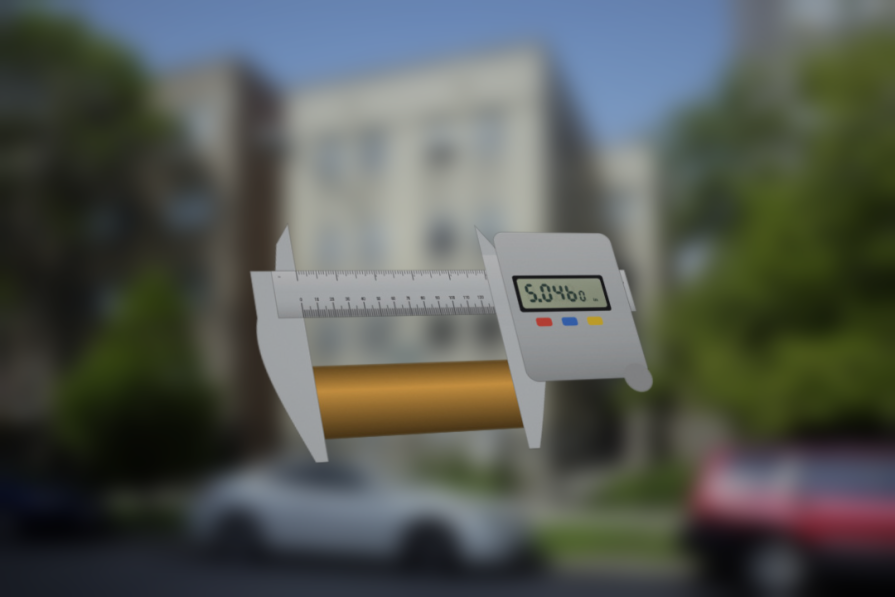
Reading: value=5.0460 unit=in
